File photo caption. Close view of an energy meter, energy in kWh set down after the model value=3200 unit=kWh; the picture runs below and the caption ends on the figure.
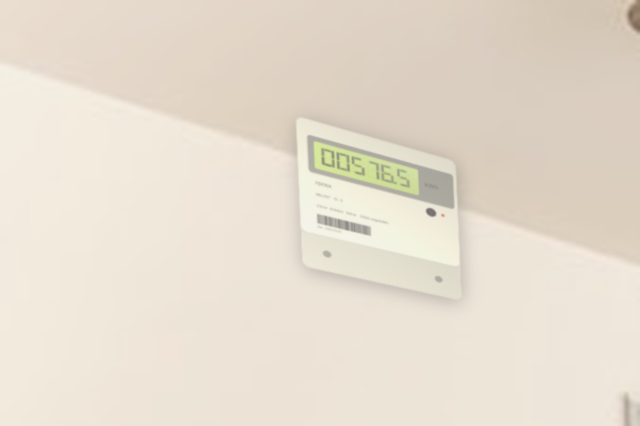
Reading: value=576.5 unit=kWh
